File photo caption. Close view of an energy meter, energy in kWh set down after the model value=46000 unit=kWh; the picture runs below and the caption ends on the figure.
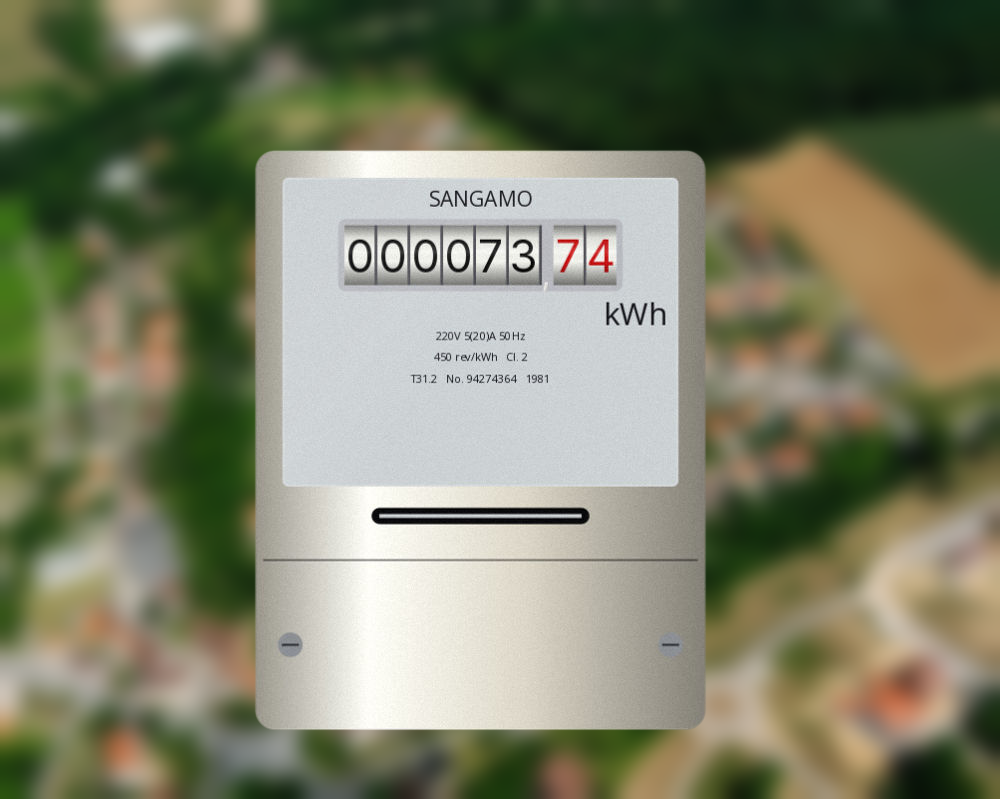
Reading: value=73.74 unit=kWh
